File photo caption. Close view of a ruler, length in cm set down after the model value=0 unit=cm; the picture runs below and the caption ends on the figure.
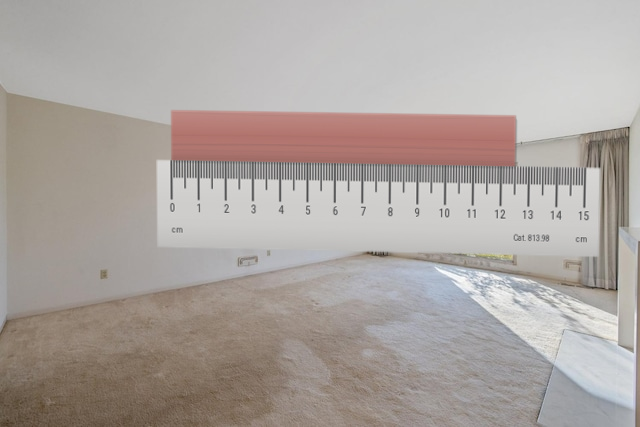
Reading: value=12.5 unit=cm
